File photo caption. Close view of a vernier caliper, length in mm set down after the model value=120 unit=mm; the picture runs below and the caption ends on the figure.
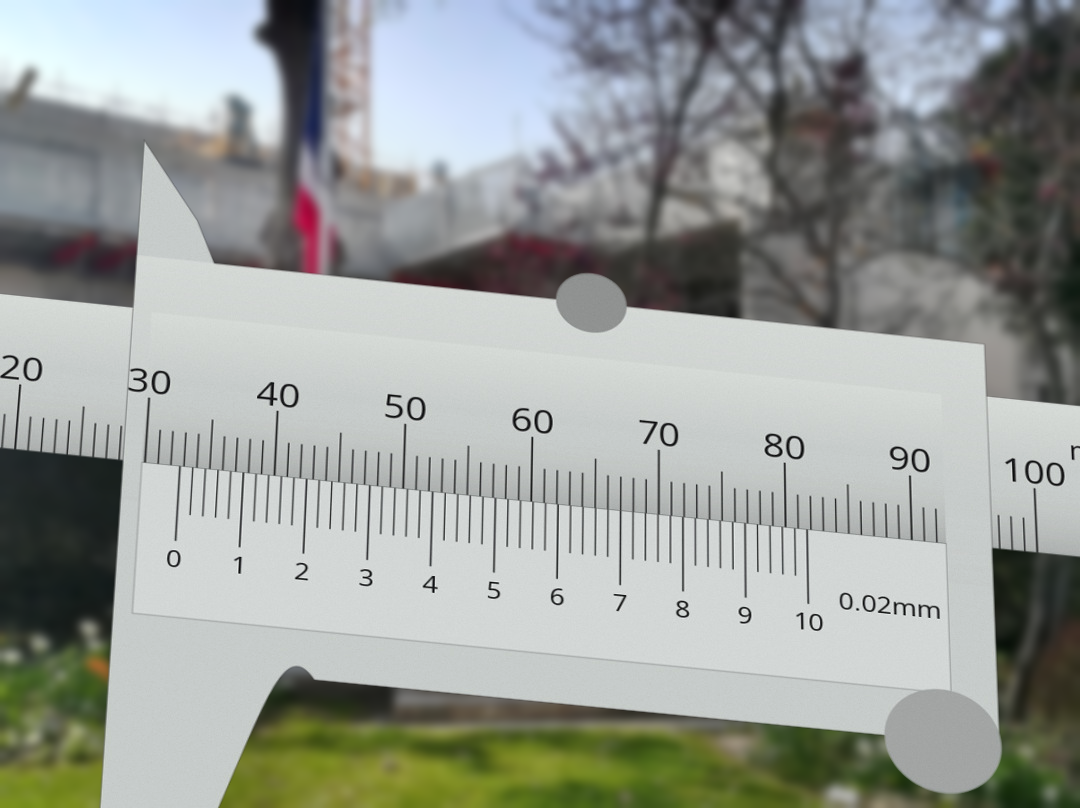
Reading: value=32.7 unit=mm
